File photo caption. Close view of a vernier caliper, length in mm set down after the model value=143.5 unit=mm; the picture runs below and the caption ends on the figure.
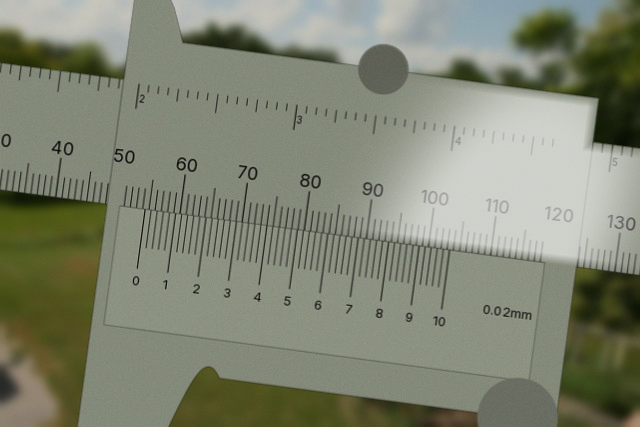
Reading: value=54.4 unit=mm
